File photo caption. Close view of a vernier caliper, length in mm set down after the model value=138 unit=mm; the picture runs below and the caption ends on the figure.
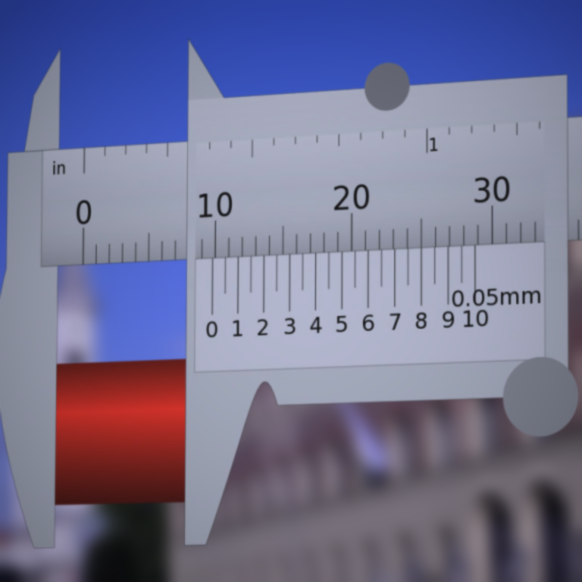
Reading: value=9.8 unit=mm
